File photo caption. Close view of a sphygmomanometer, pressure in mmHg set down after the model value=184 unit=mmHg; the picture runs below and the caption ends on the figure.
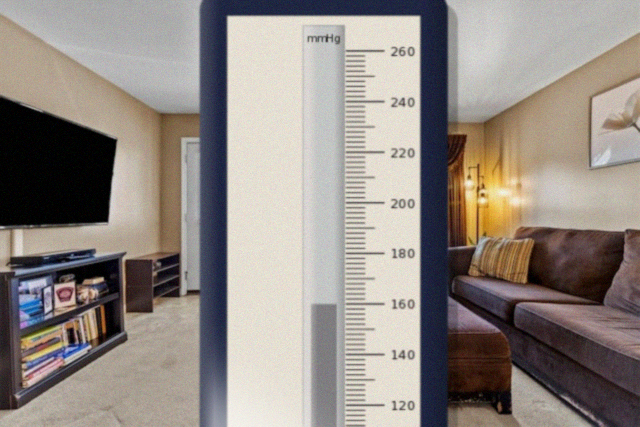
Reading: value=160 unit=mmHg
